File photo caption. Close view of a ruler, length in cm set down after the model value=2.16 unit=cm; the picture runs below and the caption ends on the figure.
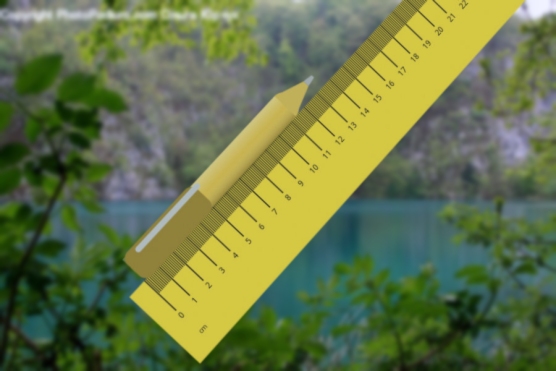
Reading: value=13.5 unit=cm
